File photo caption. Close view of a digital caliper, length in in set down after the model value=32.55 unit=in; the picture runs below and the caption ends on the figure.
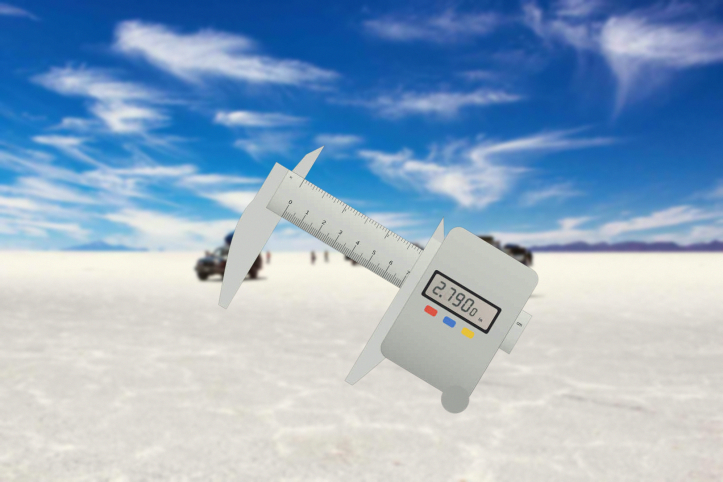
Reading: value=2.7900 unit=in
